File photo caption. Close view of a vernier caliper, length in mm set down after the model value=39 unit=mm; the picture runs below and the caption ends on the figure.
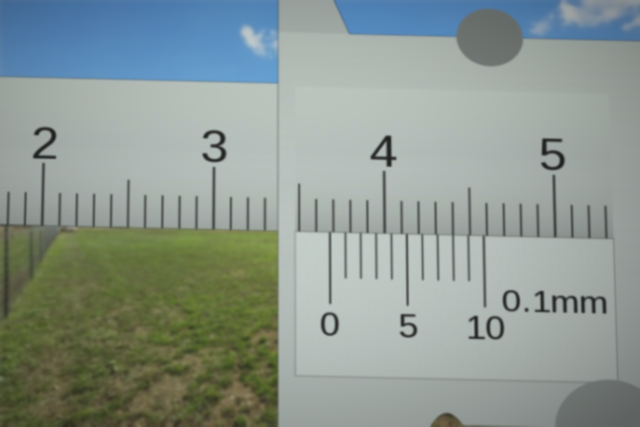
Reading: value=36.8 unit=mm
